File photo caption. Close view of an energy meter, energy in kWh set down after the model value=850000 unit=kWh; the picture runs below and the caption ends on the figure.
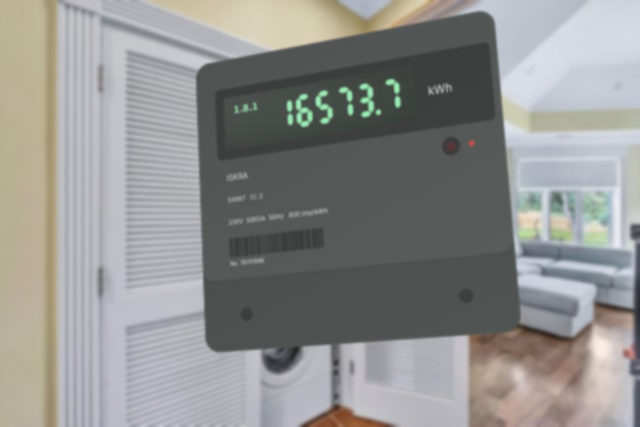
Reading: value=16573.7 unit=kWh
